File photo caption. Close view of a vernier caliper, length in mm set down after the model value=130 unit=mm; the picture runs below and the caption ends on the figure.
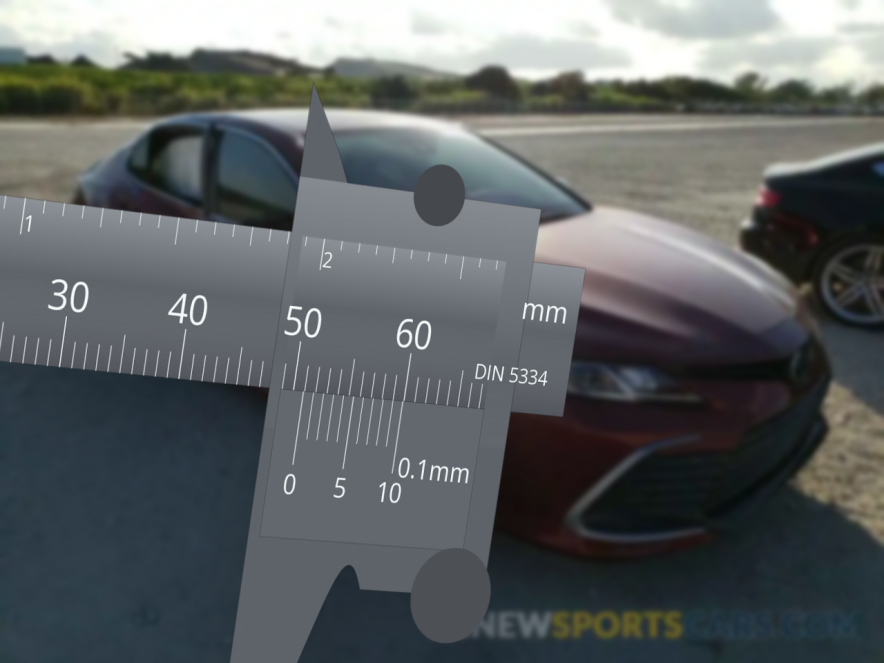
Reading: value=50.9 unit=mm
